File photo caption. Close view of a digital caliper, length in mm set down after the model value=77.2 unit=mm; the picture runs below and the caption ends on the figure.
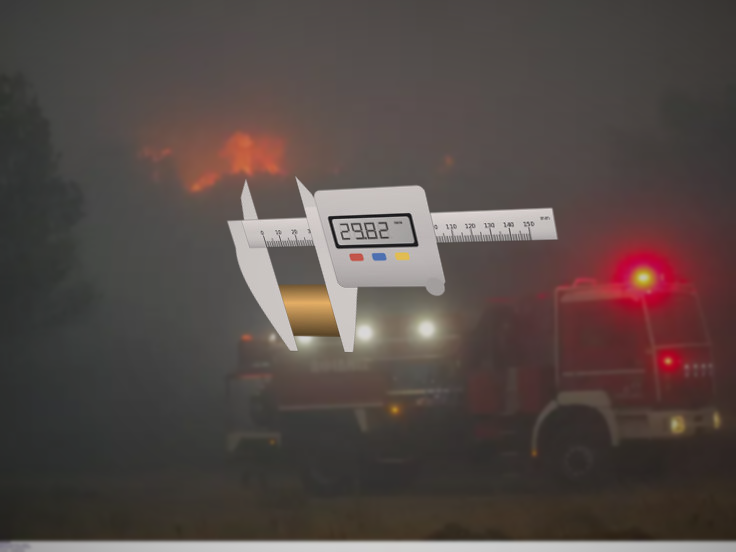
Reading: value=29.82 unit=mm
